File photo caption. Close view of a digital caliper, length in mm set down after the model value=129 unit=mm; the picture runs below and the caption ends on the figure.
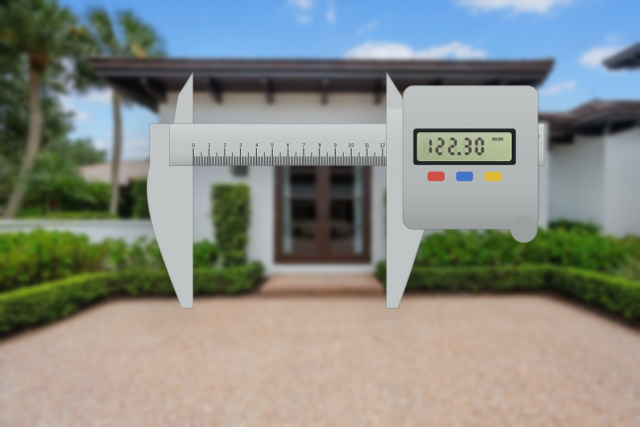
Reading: value=122.30 unit=mm
